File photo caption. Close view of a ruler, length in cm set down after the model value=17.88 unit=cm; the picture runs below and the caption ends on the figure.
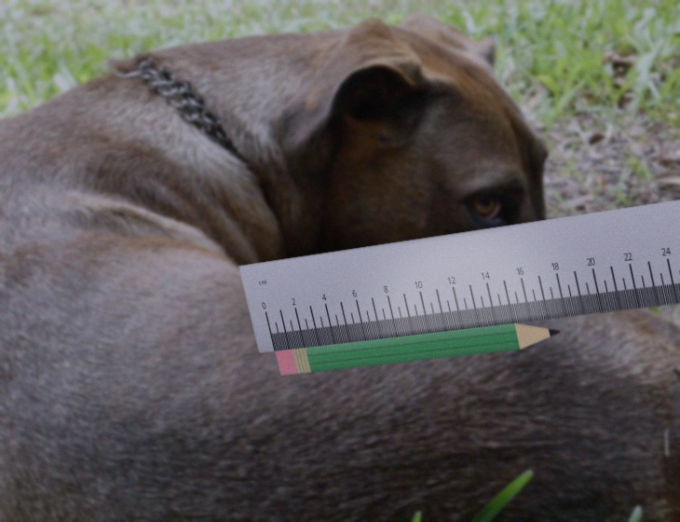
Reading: value=17.5 unit=cm
